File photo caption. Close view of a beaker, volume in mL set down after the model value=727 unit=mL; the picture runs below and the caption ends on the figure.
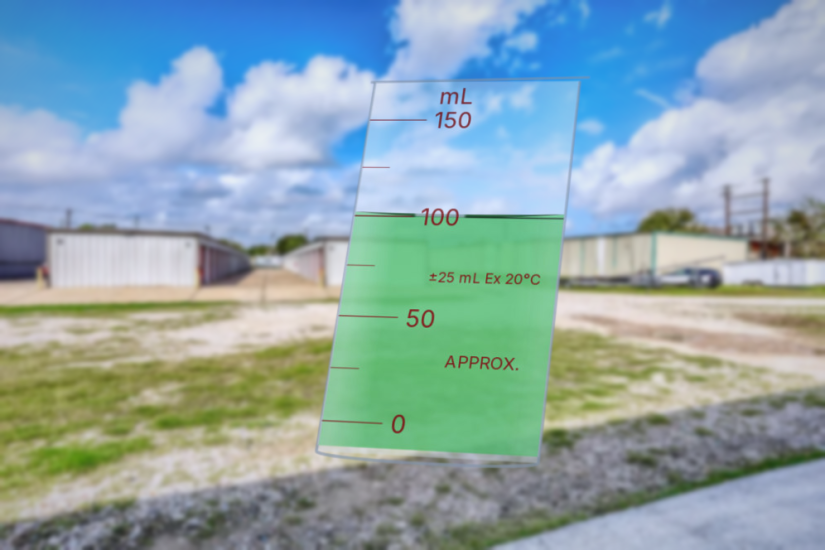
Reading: value=100 unit=mL
